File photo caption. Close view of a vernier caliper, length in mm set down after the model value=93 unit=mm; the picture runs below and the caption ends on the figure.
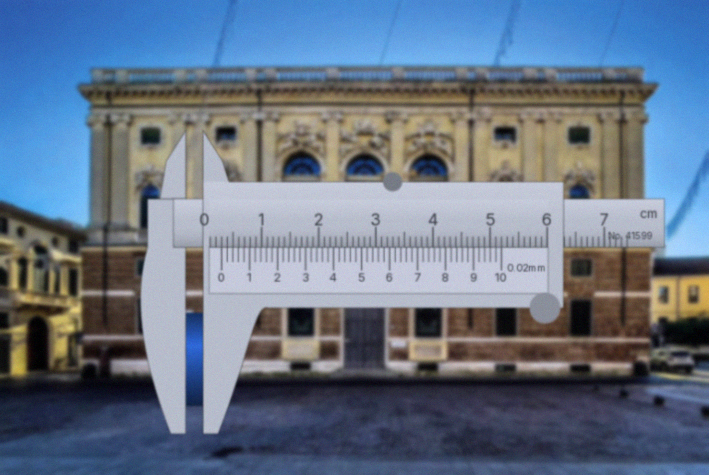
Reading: value=3.0 unit=mm
